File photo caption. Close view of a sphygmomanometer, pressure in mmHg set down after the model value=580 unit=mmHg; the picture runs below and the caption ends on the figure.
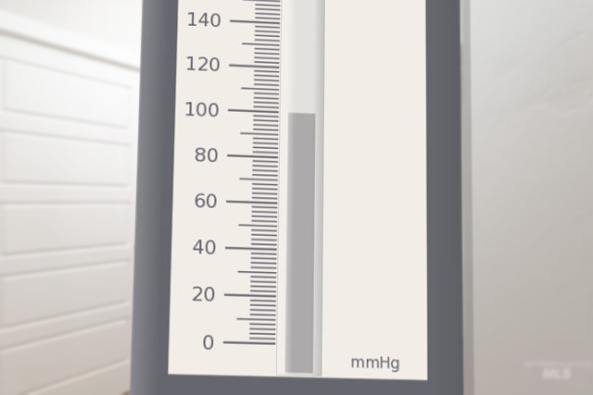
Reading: value=100 unit=mmHg
